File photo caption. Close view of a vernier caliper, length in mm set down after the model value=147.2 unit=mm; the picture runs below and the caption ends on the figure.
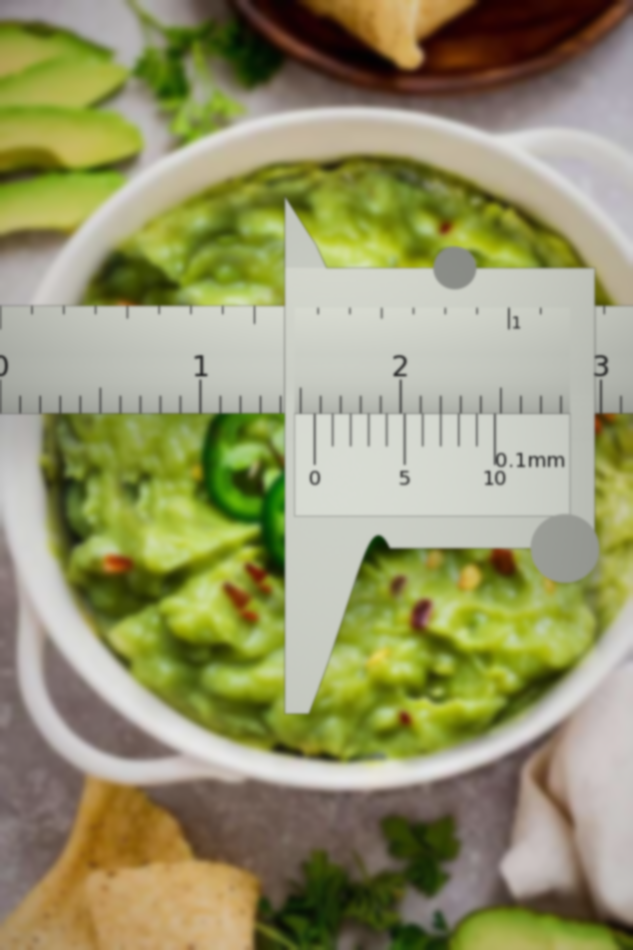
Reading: value=15.7 unit=mm
